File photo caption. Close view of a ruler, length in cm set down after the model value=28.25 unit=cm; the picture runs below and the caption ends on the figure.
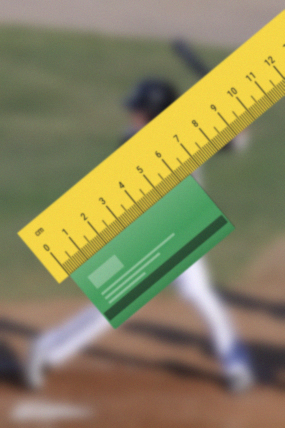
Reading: value=6.5 unit=cm
